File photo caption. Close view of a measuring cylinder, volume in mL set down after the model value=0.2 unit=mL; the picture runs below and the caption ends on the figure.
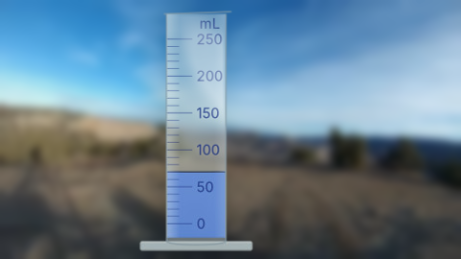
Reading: value=70 unit=mL
